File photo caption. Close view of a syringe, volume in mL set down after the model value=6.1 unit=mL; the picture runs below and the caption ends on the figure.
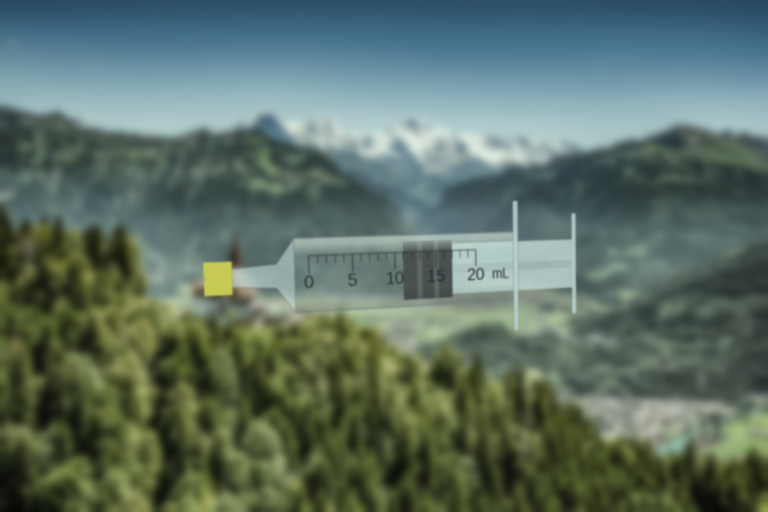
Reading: value=11 unit=mL
